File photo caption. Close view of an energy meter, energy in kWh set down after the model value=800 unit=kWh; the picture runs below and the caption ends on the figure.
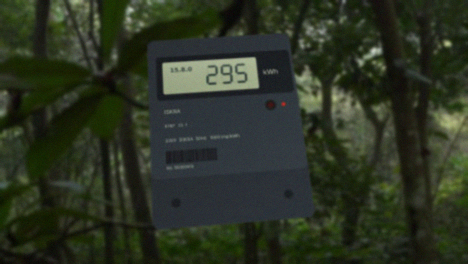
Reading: value=295 unit=kWh
